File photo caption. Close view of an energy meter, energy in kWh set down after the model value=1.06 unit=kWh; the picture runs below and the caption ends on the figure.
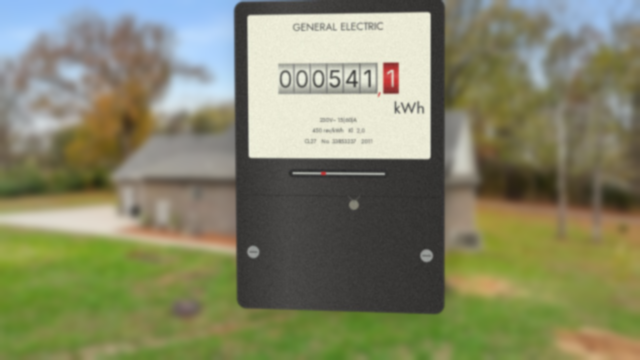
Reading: value=541.1 unit=kWh
